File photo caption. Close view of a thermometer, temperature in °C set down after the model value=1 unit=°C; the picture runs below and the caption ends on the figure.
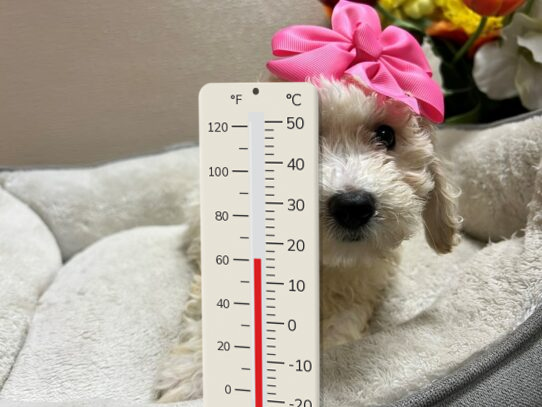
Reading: value=16 unit=°C
